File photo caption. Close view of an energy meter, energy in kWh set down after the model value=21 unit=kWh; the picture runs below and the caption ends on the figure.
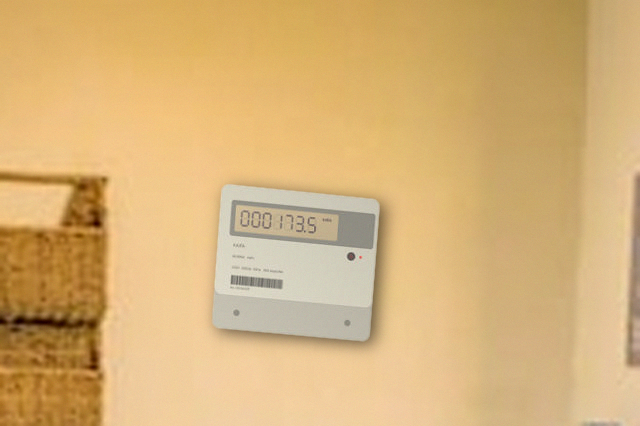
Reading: value=173.5 unit=kWh
